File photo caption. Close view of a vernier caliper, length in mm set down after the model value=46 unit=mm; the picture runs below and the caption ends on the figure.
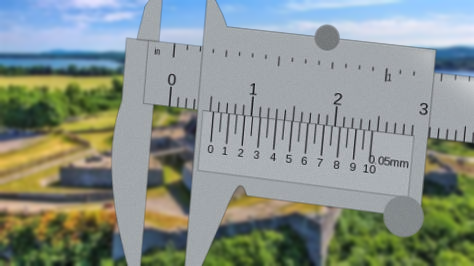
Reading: value=5.4 unit=mm
